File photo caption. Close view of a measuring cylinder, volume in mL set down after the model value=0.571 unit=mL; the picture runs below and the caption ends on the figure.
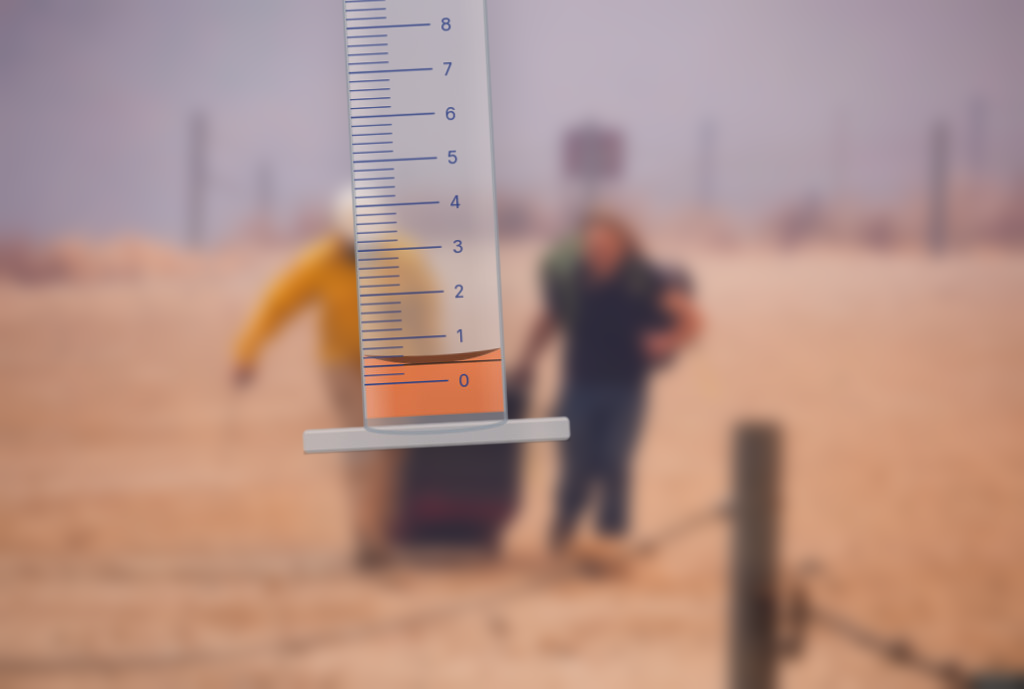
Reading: value=0.4 unit=mL
